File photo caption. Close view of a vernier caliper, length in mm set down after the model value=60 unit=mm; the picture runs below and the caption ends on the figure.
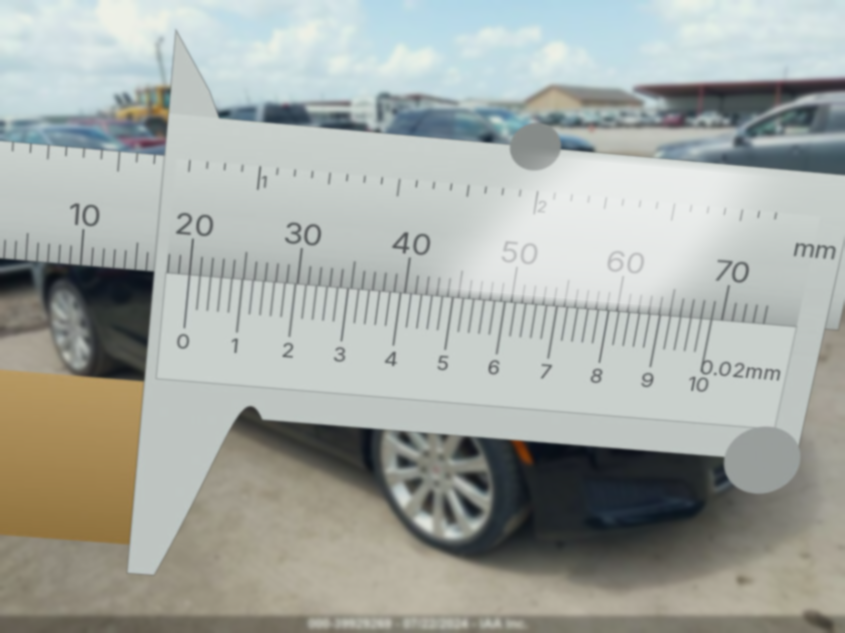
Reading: value=20.0 unit=mm
